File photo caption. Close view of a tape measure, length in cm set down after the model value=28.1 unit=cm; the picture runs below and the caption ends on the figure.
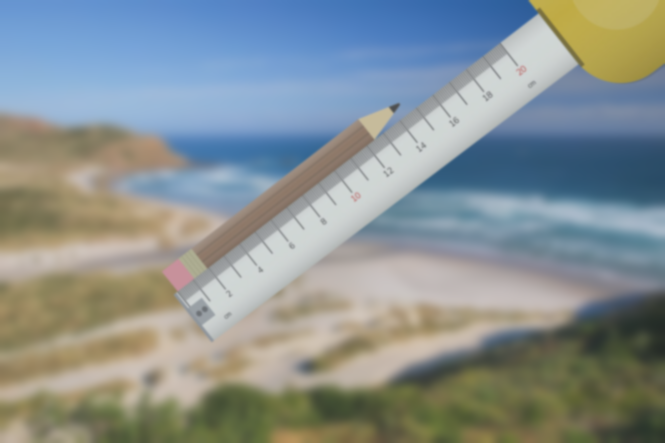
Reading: value=14.5 unit=cm
